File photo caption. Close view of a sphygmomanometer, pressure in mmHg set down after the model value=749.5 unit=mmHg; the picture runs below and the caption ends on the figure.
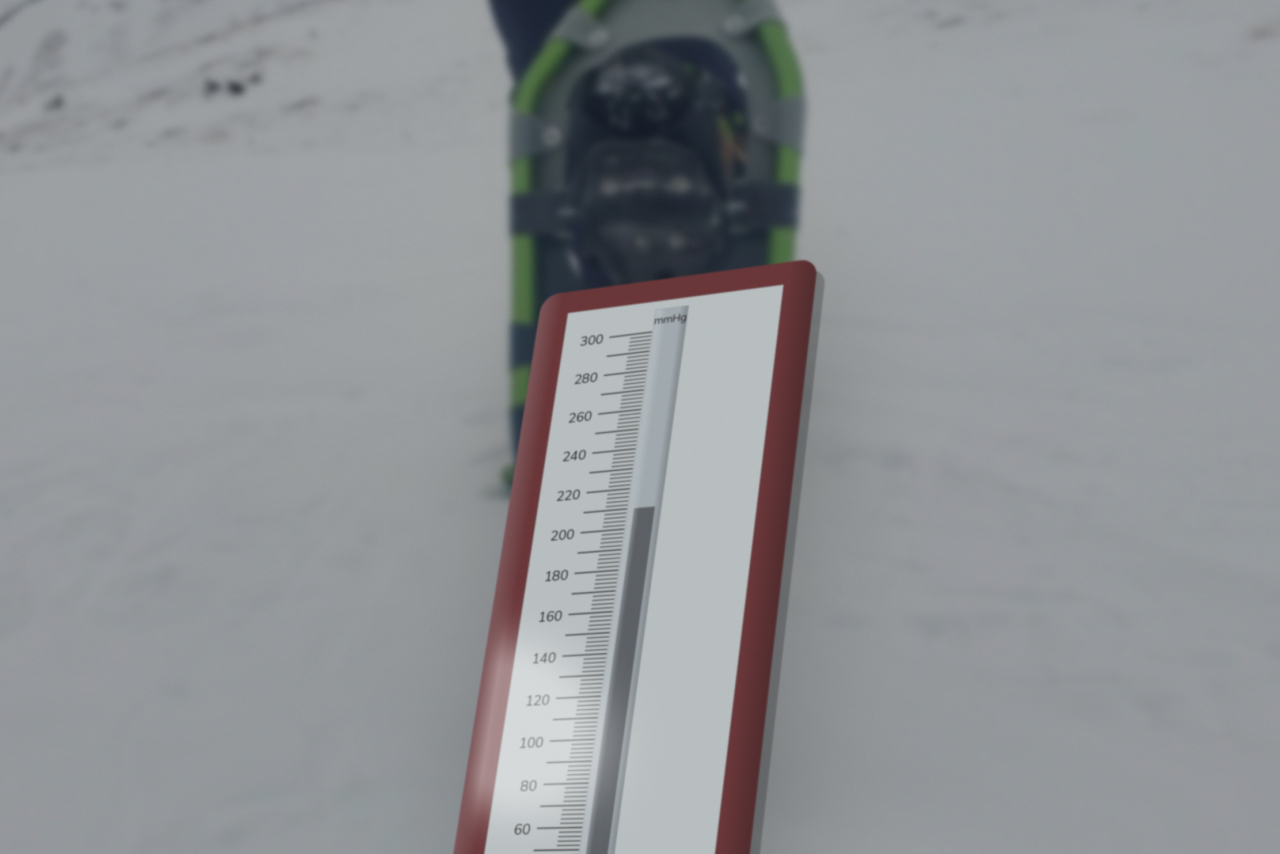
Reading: value=210 unit=mmHg
